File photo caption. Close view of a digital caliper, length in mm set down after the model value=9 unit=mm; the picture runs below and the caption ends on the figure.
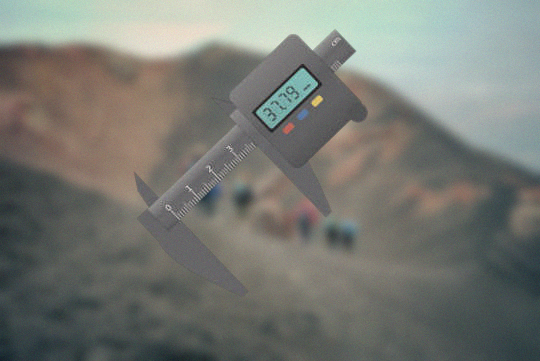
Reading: value=37.79 unit=mm
